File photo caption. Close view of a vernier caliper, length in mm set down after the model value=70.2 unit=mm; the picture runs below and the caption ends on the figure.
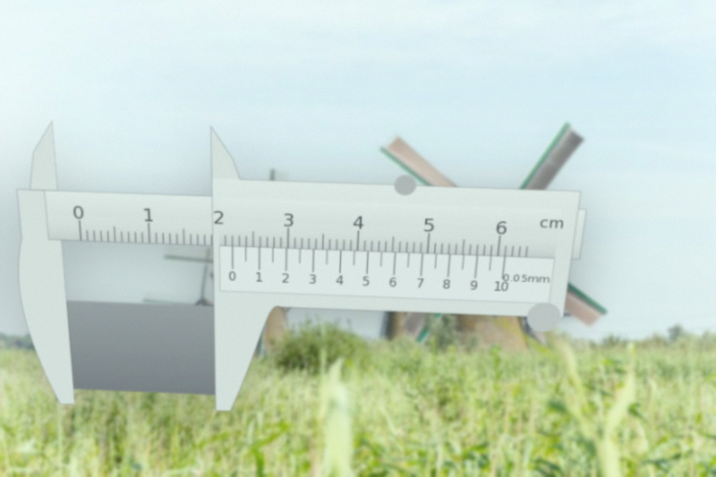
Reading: value=22.0 unit=mm
